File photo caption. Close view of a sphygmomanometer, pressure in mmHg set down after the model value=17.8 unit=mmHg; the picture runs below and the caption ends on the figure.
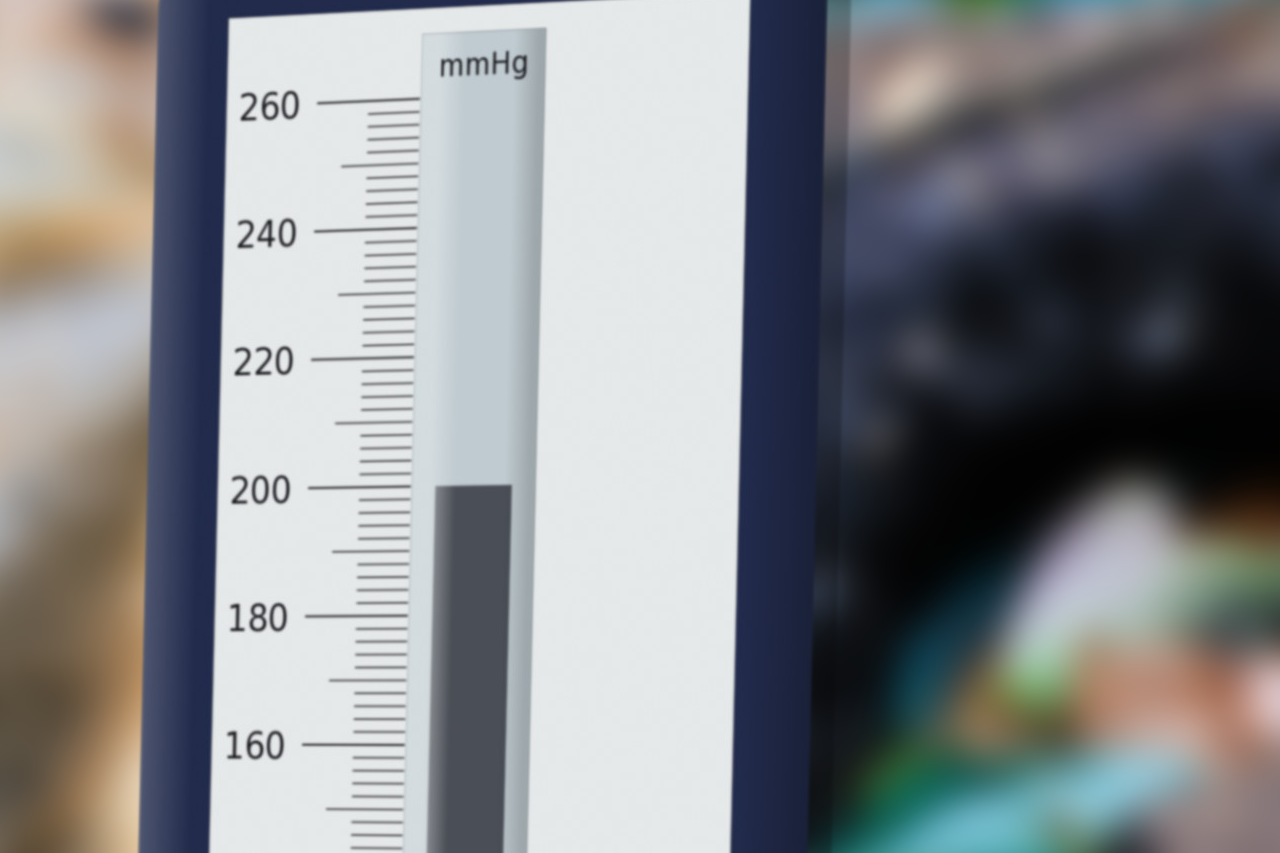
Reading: value=200 unit=mmHg
